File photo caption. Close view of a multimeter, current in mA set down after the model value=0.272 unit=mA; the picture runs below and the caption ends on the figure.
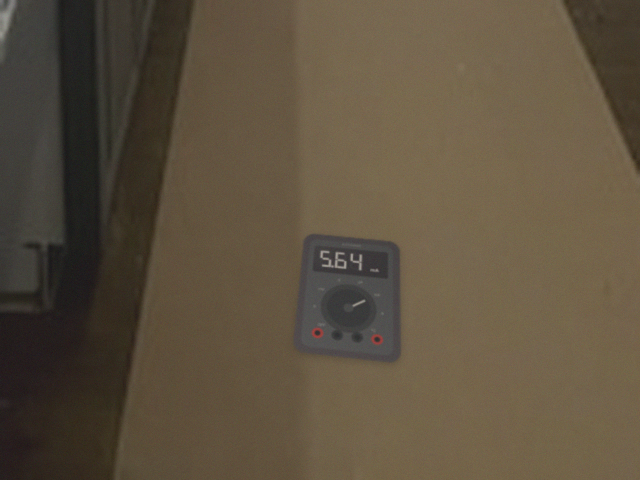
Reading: value=5.64 unit=mA
